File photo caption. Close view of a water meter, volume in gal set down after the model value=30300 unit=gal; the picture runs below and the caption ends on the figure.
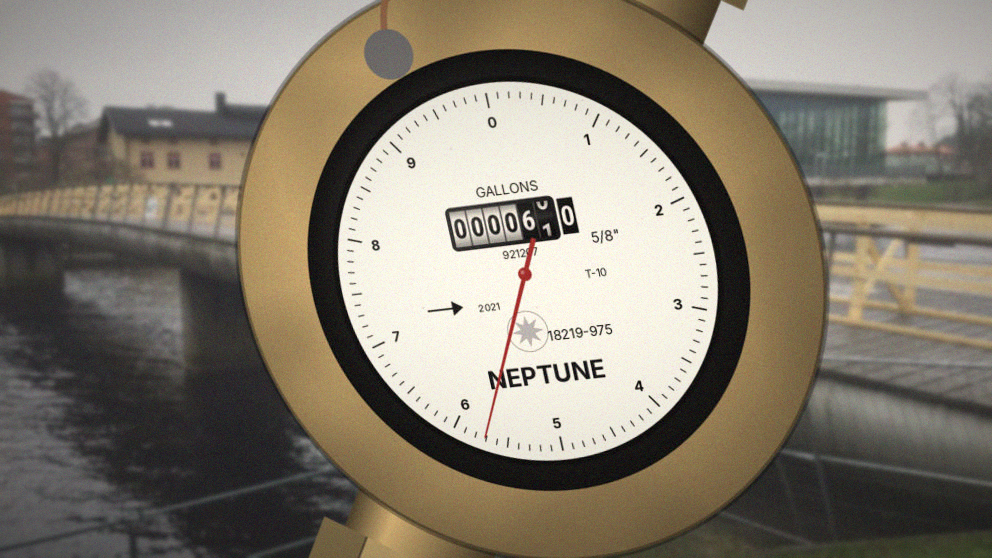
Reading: value=605.7 unit=gal
